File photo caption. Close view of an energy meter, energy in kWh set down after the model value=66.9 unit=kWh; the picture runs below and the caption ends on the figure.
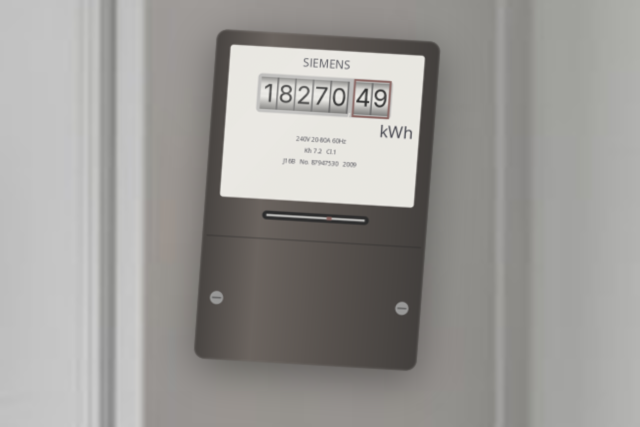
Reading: value=18270.49 unit=kWh
